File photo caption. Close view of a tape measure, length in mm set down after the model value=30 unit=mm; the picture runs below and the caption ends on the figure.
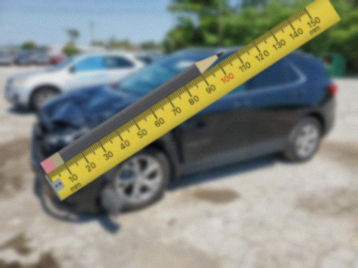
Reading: value=105 unit=mm
